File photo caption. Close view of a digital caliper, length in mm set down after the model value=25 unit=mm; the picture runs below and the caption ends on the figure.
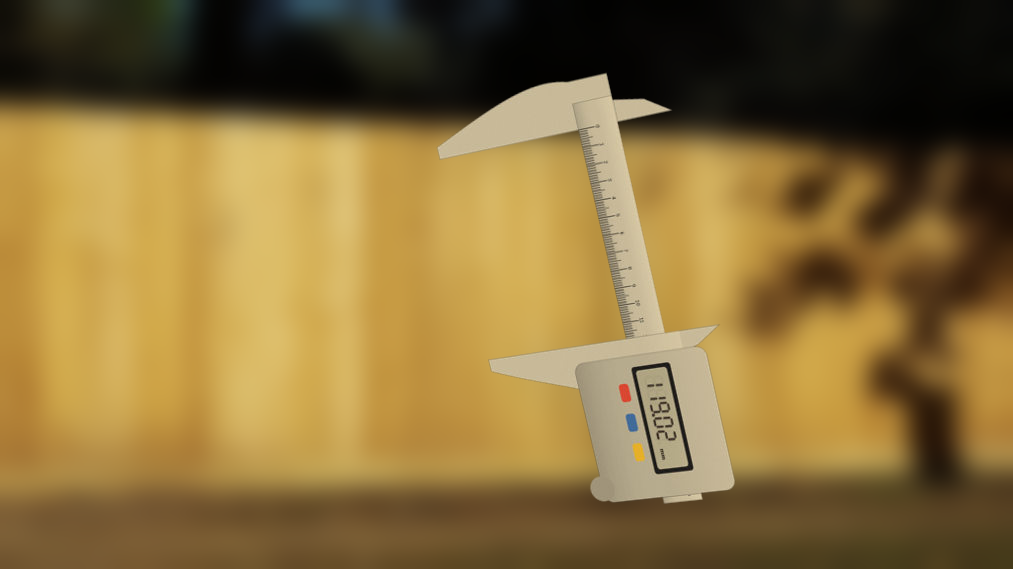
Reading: value=119.02 unit=mm
